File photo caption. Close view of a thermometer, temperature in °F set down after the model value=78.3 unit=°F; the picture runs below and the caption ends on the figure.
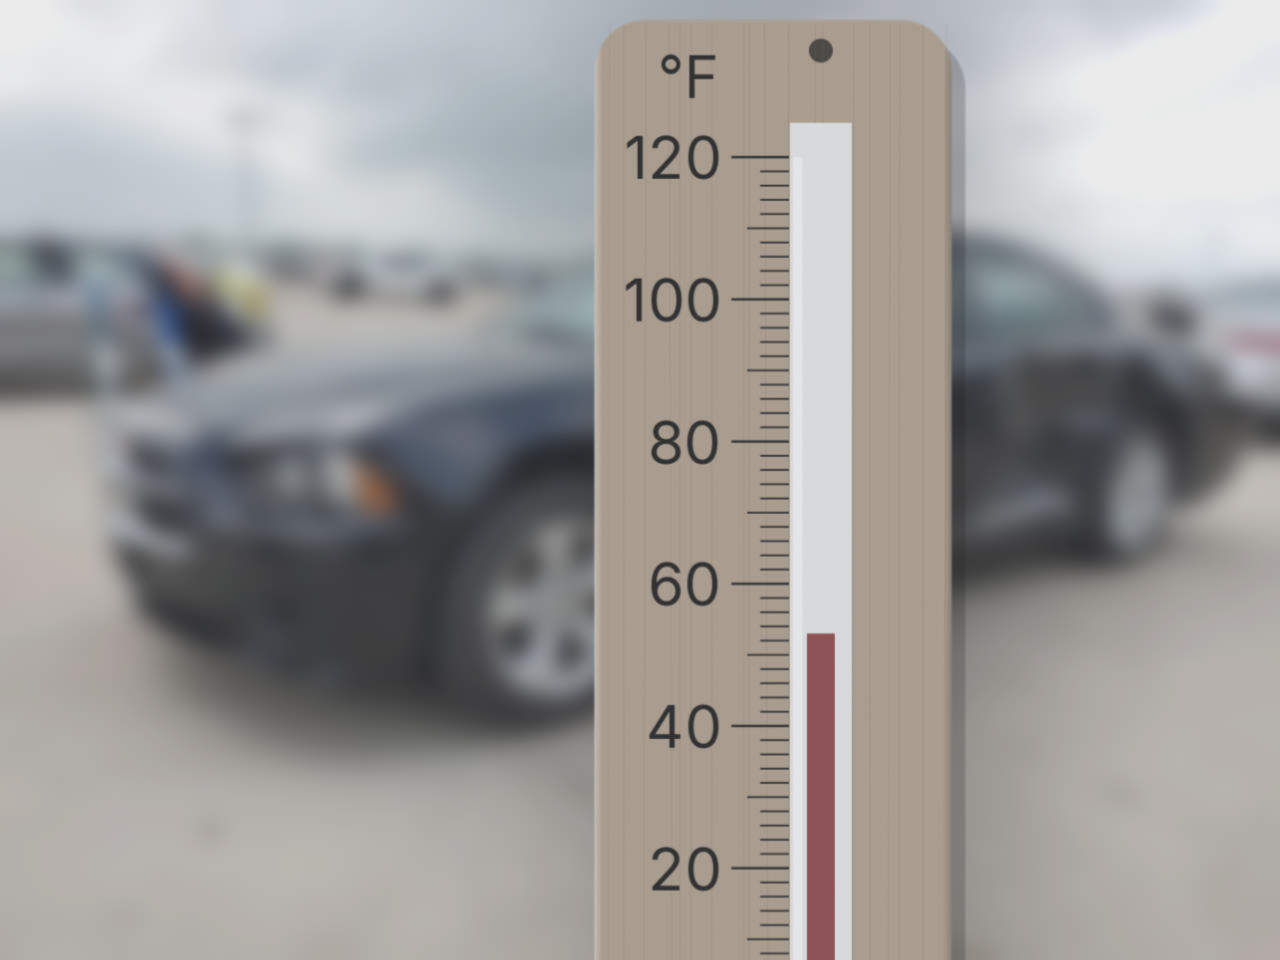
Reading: value=53 unit=°F
